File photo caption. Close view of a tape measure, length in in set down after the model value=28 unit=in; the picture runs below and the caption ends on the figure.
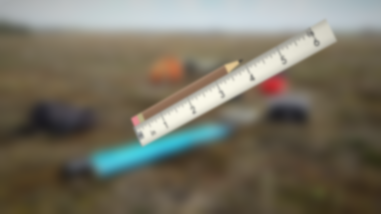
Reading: value=4 unit=in
